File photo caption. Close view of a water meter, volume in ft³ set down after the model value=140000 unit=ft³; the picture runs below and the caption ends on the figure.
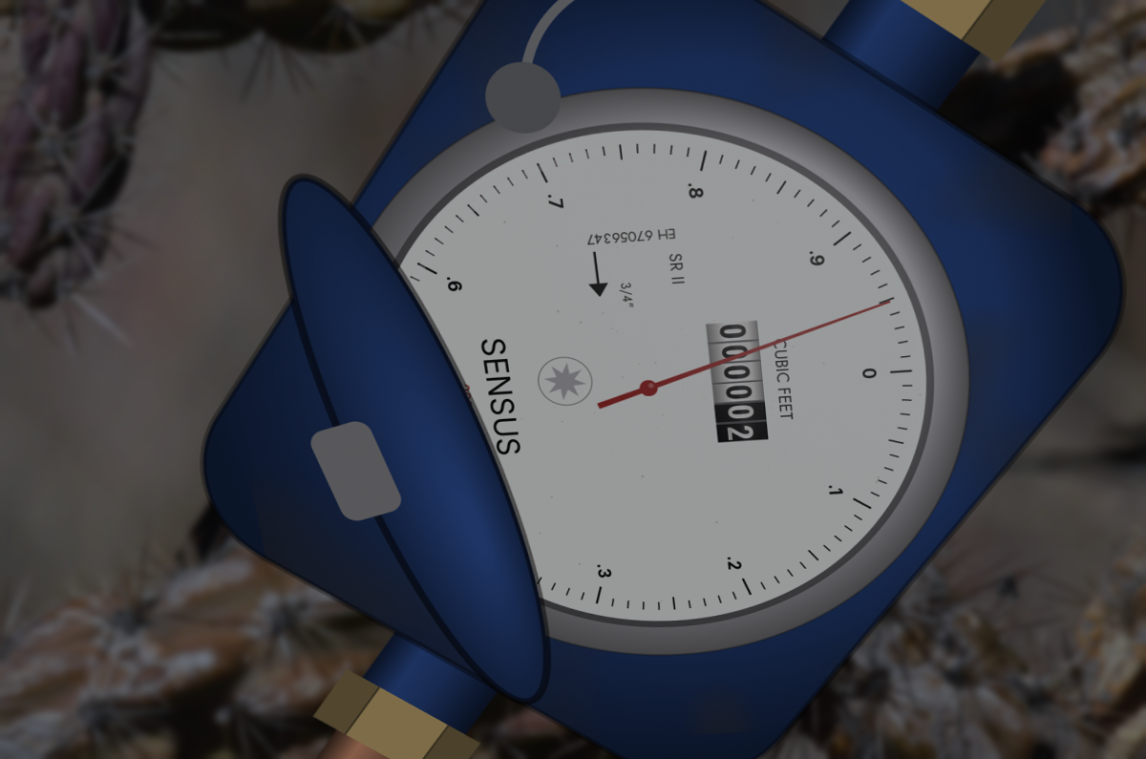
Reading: value=1.95 unit=ft³
